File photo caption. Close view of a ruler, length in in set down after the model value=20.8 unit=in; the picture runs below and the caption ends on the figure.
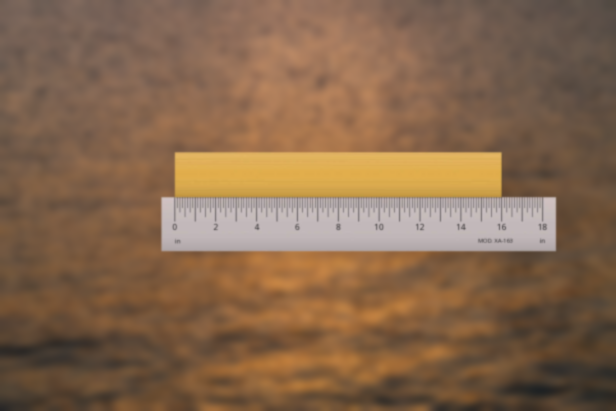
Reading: value=16 unit=in
